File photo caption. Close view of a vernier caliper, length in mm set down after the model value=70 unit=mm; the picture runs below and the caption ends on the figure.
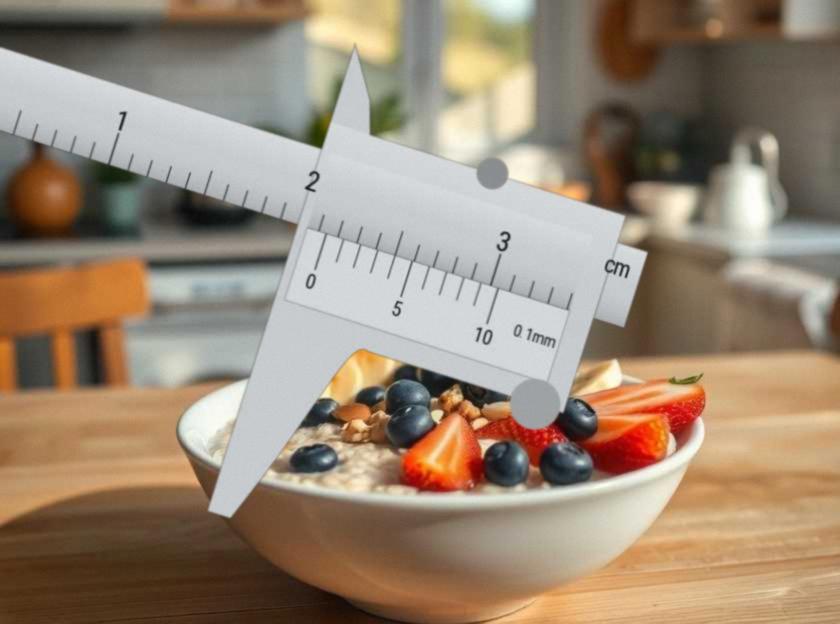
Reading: value=21.4 unit=mm
